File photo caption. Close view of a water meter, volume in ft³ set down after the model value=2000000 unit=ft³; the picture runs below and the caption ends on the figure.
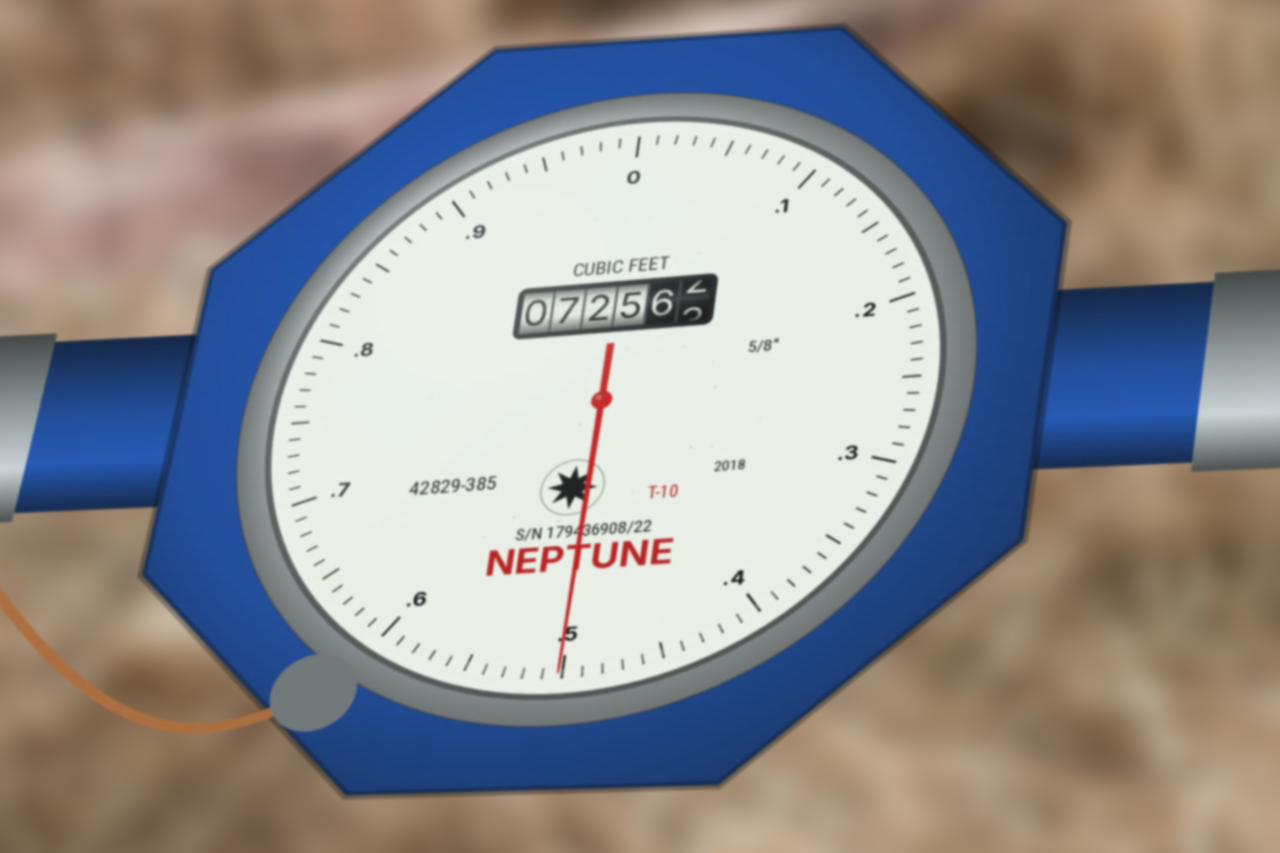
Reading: value=72562.50 unit=ft³
